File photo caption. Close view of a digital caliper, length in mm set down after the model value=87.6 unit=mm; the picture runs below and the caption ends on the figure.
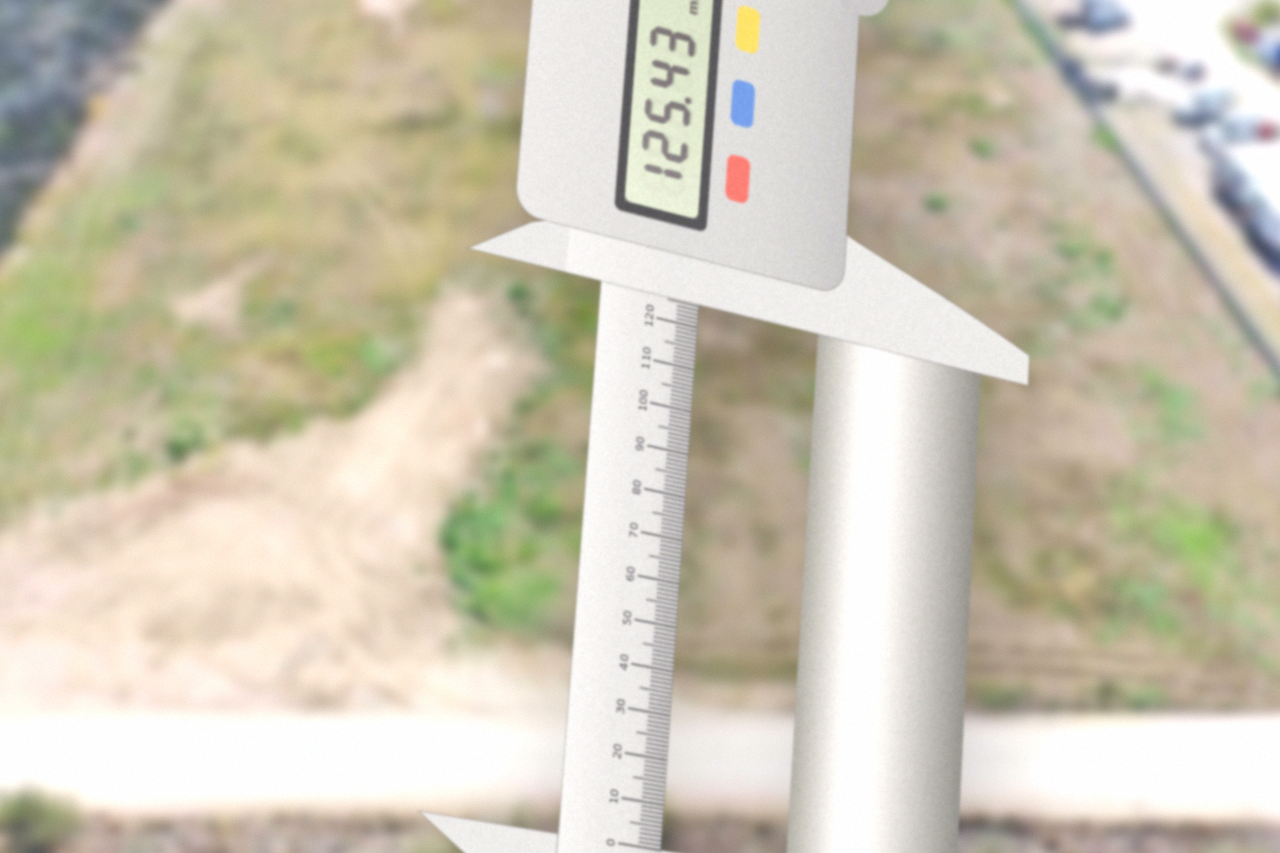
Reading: value=125.43 unit=mm
